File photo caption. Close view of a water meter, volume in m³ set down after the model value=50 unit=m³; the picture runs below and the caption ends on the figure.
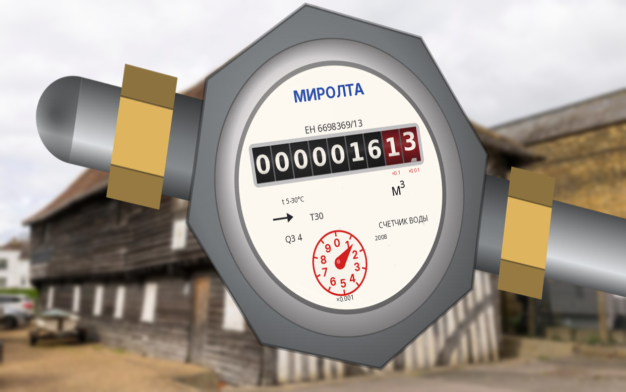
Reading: value=16.131 unit=m³
